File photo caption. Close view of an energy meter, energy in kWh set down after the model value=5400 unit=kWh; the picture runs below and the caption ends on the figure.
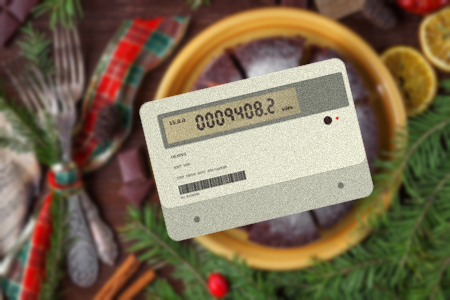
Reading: value=9408.2 unit=kWh
